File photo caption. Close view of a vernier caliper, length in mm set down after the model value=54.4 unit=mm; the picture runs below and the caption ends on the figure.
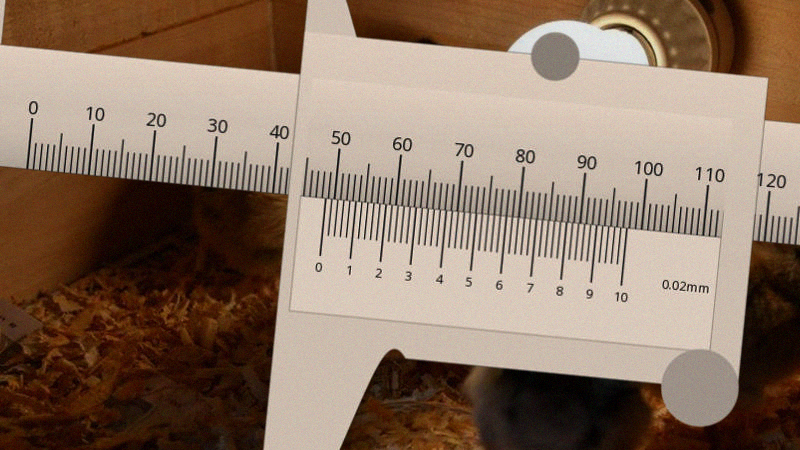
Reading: value=48.6 unit=mm
